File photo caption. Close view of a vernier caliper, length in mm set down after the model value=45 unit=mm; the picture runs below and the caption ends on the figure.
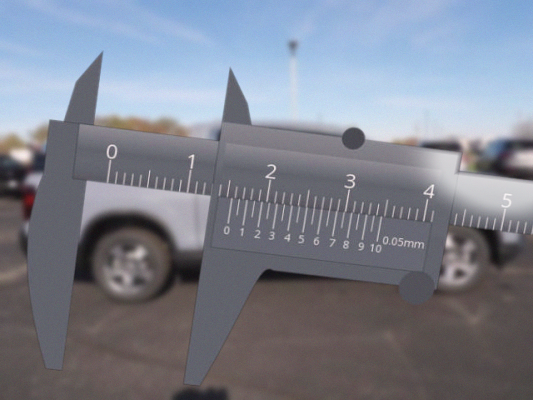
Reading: value=15.6 unit=mm
